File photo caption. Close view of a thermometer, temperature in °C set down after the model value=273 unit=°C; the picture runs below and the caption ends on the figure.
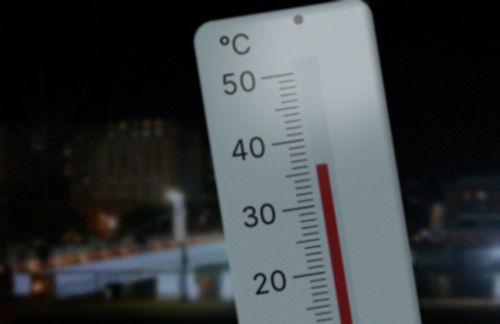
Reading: value=36 unit=°C
